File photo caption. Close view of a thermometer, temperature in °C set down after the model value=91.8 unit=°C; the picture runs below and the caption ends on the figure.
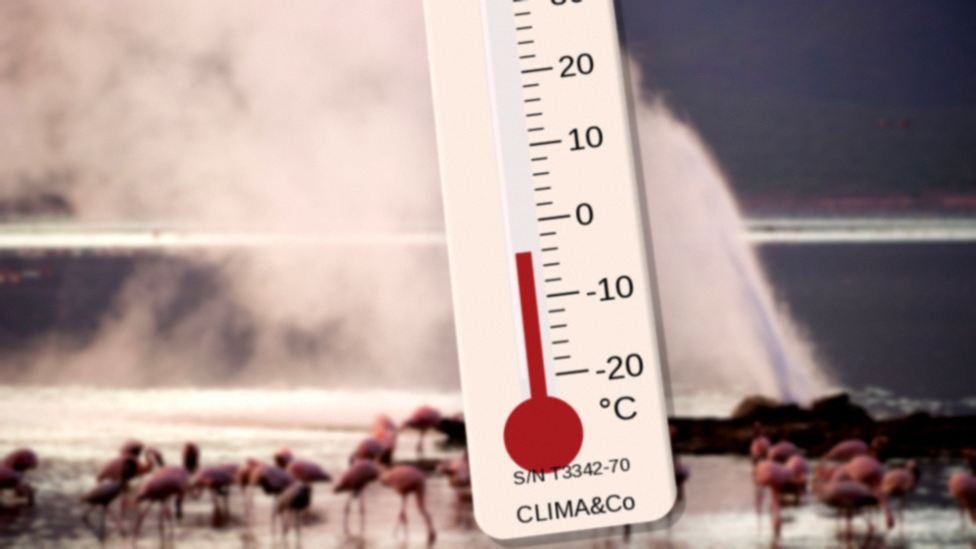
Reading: value=-4 unit=°C
